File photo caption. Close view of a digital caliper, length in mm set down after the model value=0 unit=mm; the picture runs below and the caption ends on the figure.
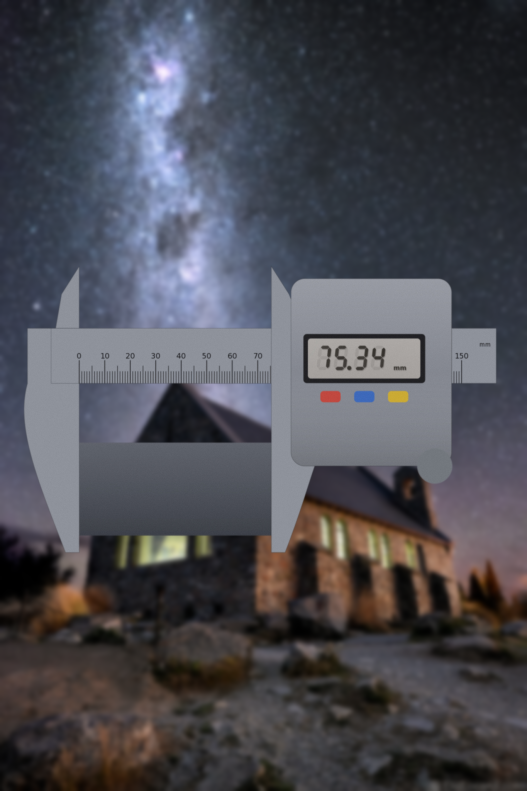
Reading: value=75.34 unit=mm
